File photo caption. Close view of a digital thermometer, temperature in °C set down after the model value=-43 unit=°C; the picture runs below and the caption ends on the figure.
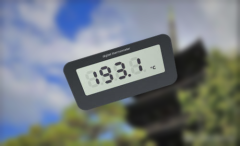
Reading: value=193.1 unit=°C
